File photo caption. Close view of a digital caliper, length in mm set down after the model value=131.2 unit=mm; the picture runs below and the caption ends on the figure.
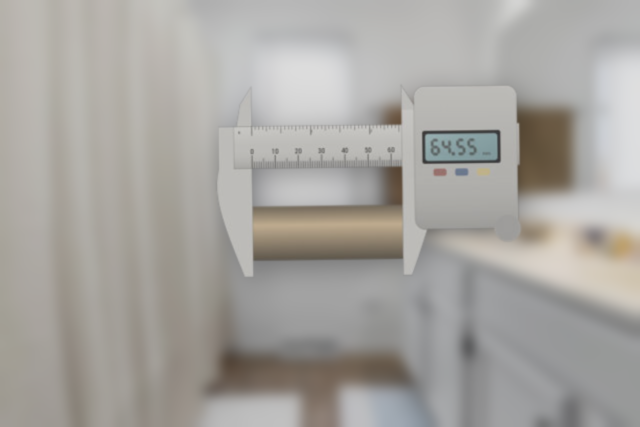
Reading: value=64.55 unit=mm
